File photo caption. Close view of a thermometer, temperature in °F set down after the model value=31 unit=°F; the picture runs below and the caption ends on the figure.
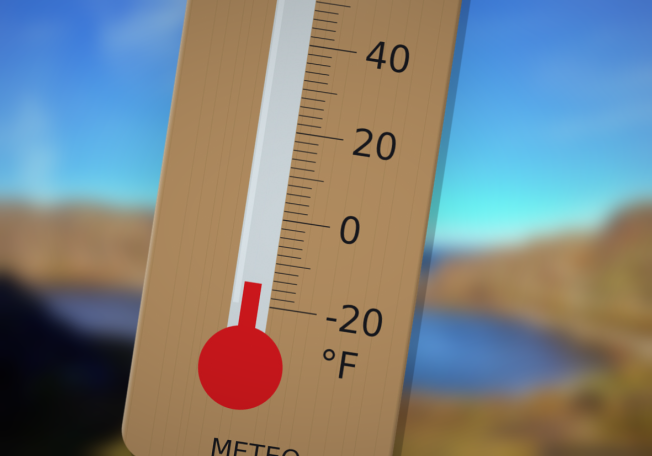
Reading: value=-15 unit=°F
